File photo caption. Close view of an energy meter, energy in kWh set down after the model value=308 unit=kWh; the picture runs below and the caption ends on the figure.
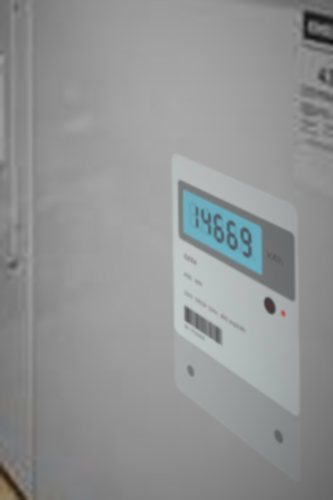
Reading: value=14669 unit=kWh
